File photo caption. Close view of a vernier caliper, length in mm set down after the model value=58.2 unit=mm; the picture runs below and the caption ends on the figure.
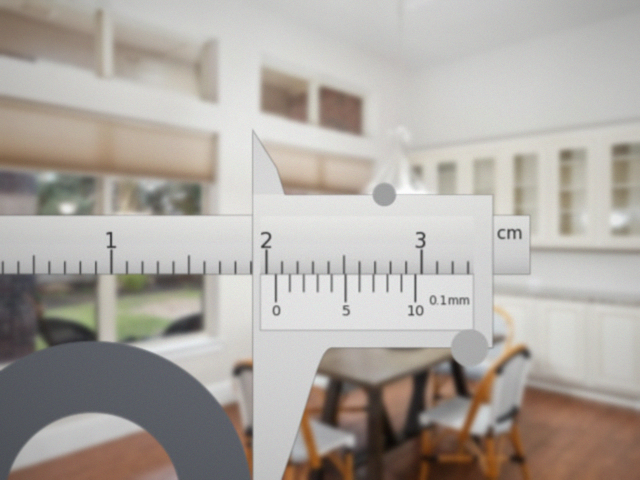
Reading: value=20.6 unit=mm
